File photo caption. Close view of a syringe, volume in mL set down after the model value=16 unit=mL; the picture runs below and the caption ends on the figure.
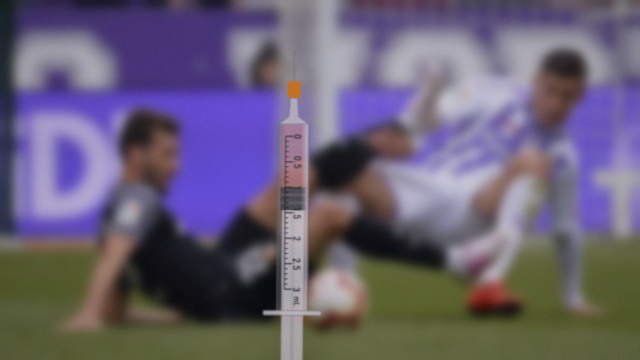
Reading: value=1 unit=mL
